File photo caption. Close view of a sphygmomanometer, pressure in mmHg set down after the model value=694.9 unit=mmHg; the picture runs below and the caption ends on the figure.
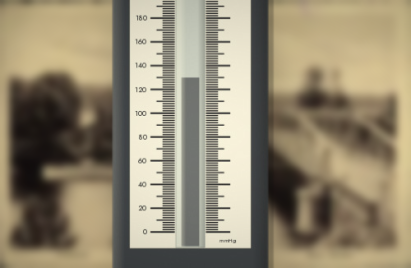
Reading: value=130 unit=mmHg
